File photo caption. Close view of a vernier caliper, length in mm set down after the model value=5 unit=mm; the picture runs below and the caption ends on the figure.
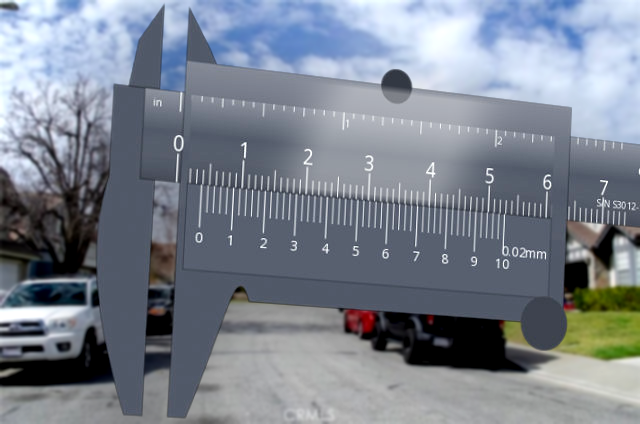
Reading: value=3.8 unit=mm
